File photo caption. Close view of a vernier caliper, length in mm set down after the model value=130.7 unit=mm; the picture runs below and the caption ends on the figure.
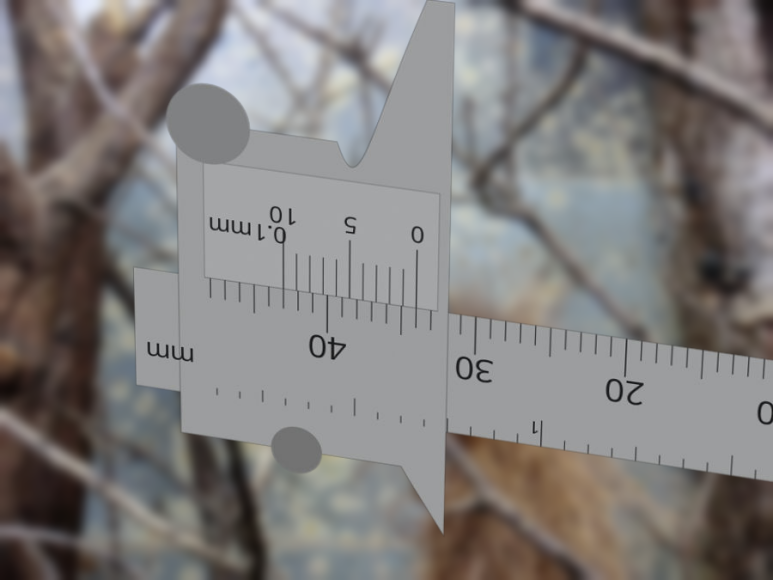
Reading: value=34.0 unit=mm
